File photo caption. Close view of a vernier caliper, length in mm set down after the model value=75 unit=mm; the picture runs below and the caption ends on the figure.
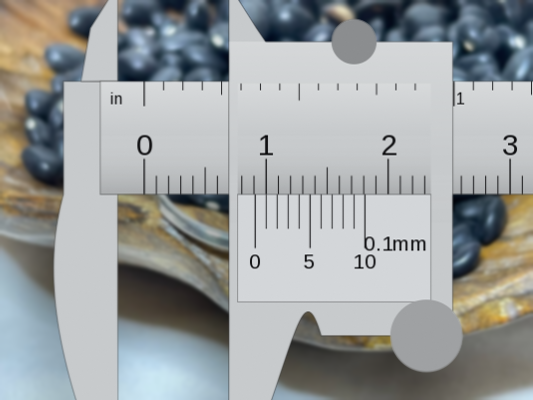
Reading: value=9.1 unit=mm
